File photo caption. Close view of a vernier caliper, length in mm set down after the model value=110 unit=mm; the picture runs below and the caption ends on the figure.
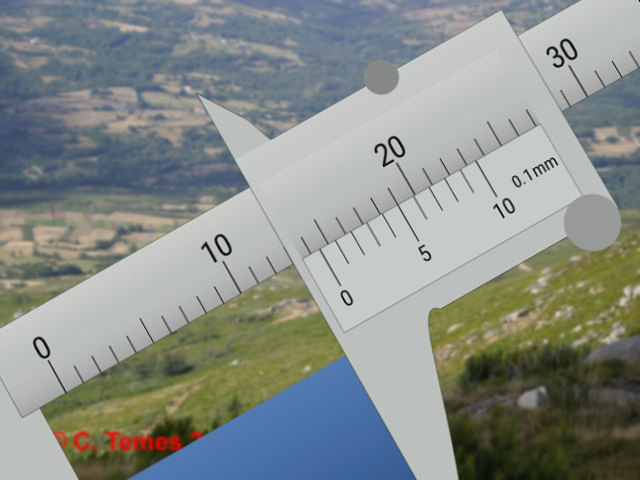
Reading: value=14.5 unit=mm
